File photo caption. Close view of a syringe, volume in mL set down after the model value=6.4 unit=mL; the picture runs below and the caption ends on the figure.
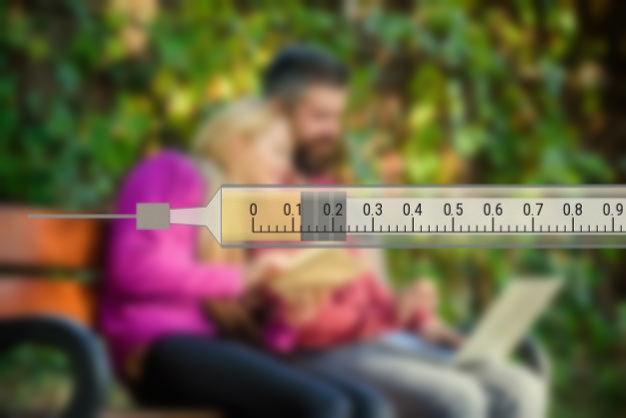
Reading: value=0.12 unit=mL
